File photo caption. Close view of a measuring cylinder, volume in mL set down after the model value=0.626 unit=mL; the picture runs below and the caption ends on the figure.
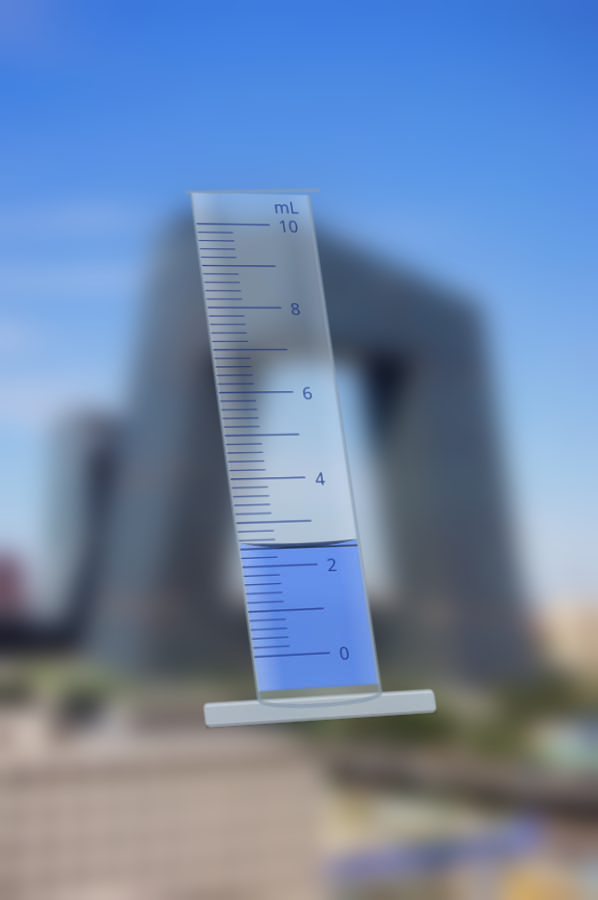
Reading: value=2.4 unit=mL
